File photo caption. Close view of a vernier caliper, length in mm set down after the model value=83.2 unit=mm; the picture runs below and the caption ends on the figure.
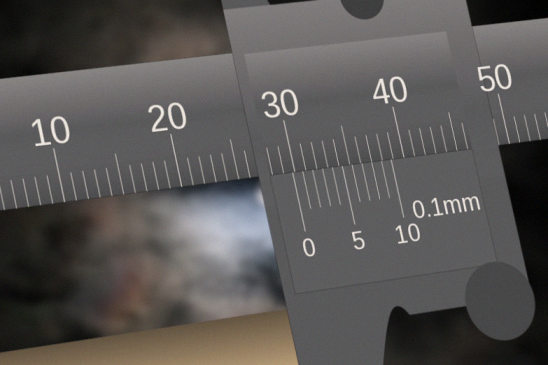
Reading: value=29.8 unit=mm
